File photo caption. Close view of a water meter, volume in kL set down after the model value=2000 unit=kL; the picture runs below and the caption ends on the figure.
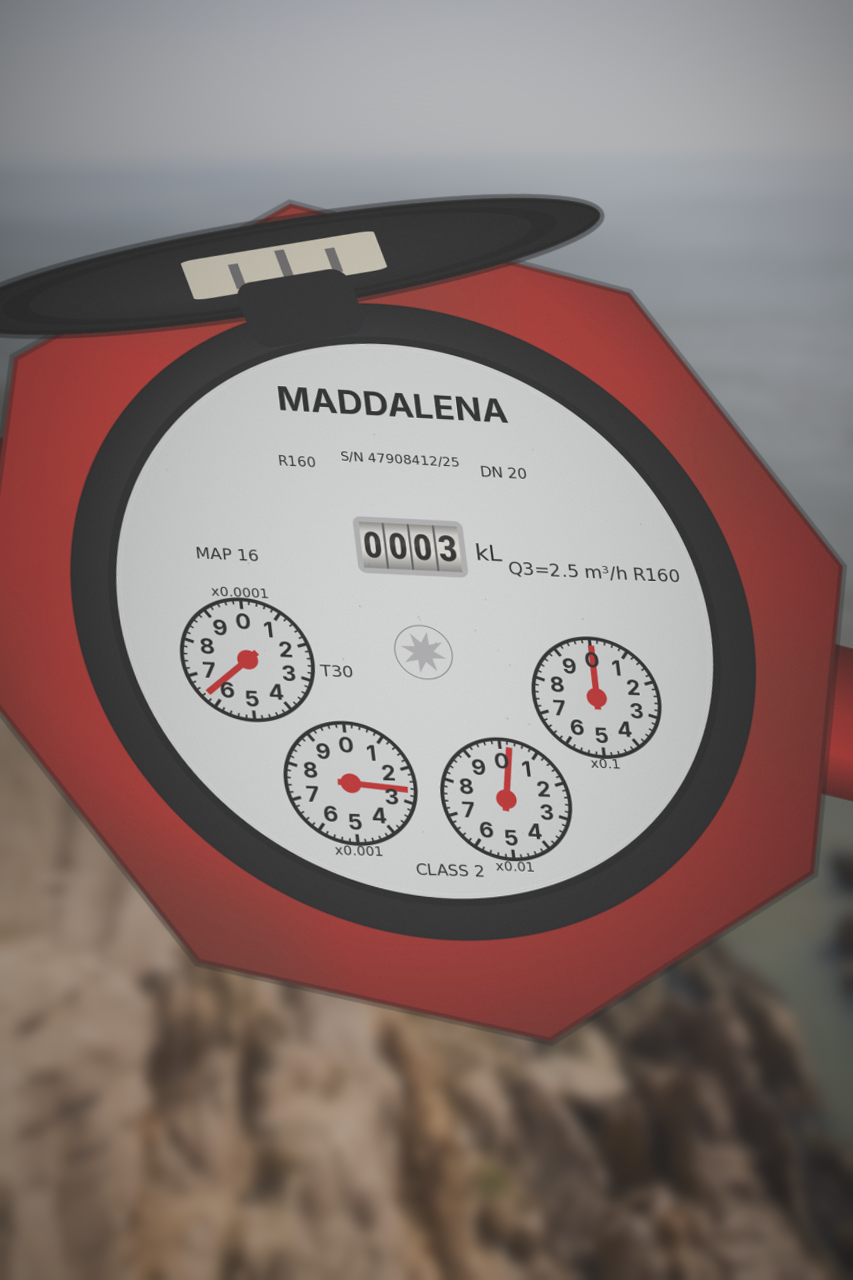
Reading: value=3.0026 unit=kL
